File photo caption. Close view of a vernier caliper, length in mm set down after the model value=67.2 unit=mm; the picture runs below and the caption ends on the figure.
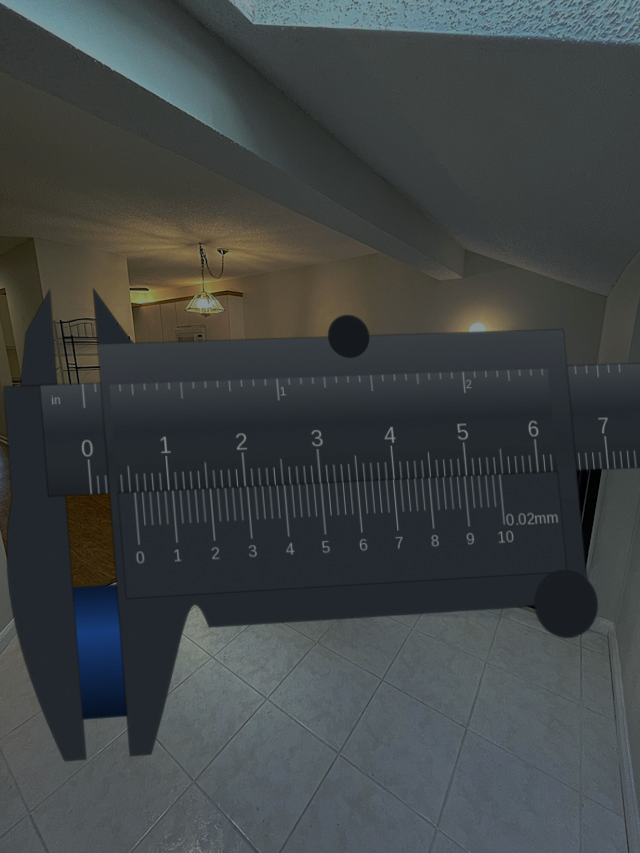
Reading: value=5.6 unit=mm
